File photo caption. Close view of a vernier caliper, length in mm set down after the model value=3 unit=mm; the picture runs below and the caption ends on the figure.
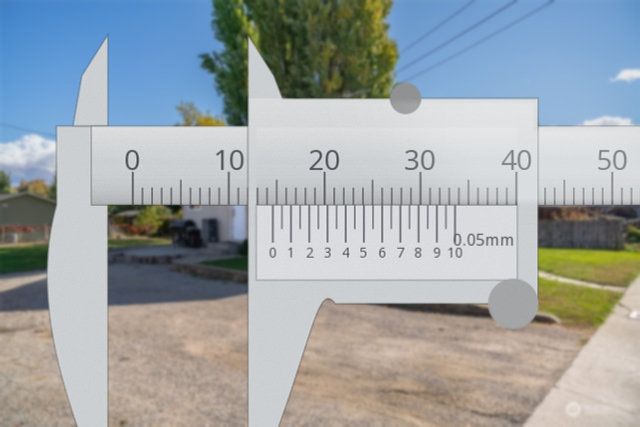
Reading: value=14.6 unit=mm
